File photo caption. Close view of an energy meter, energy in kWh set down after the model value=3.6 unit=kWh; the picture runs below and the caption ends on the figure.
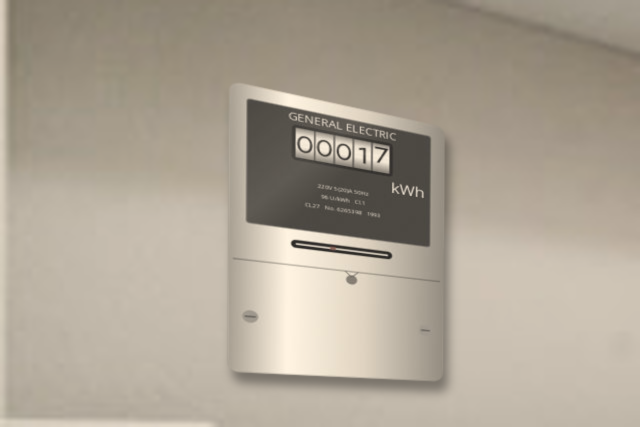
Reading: value=17 unit=kWh
